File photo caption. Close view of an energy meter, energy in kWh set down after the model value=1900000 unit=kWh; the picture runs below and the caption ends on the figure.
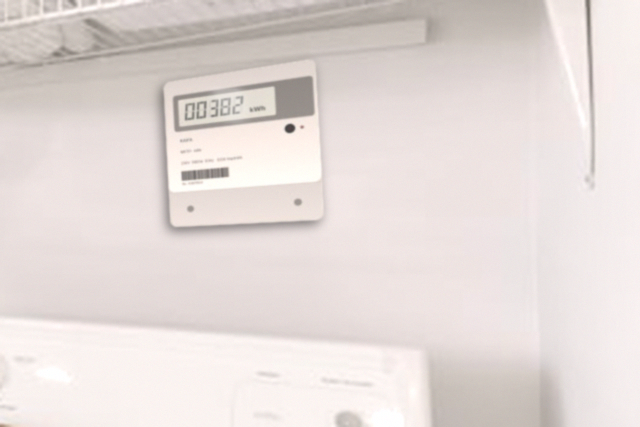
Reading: value=382 unit=kWh
